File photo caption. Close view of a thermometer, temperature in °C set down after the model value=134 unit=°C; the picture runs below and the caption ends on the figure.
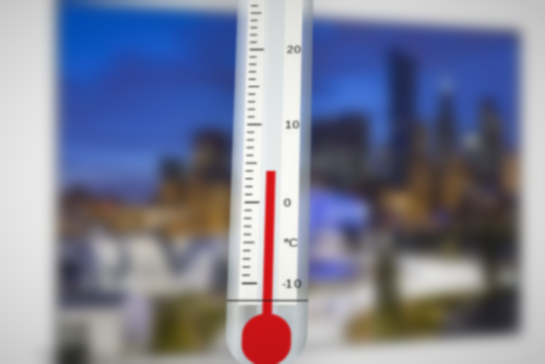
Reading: value=4 unit=°C
